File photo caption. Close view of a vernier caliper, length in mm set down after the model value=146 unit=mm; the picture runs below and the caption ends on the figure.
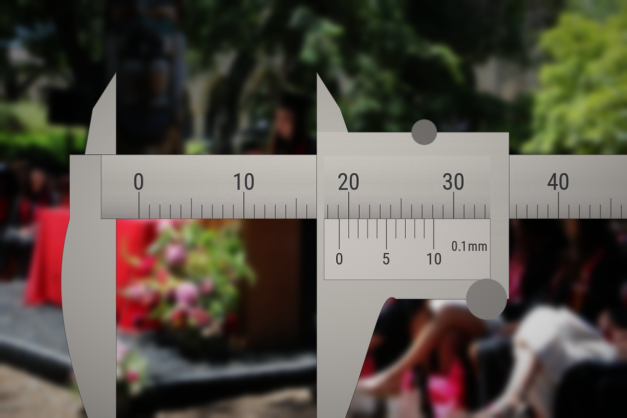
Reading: value=19.1 unit=mm
